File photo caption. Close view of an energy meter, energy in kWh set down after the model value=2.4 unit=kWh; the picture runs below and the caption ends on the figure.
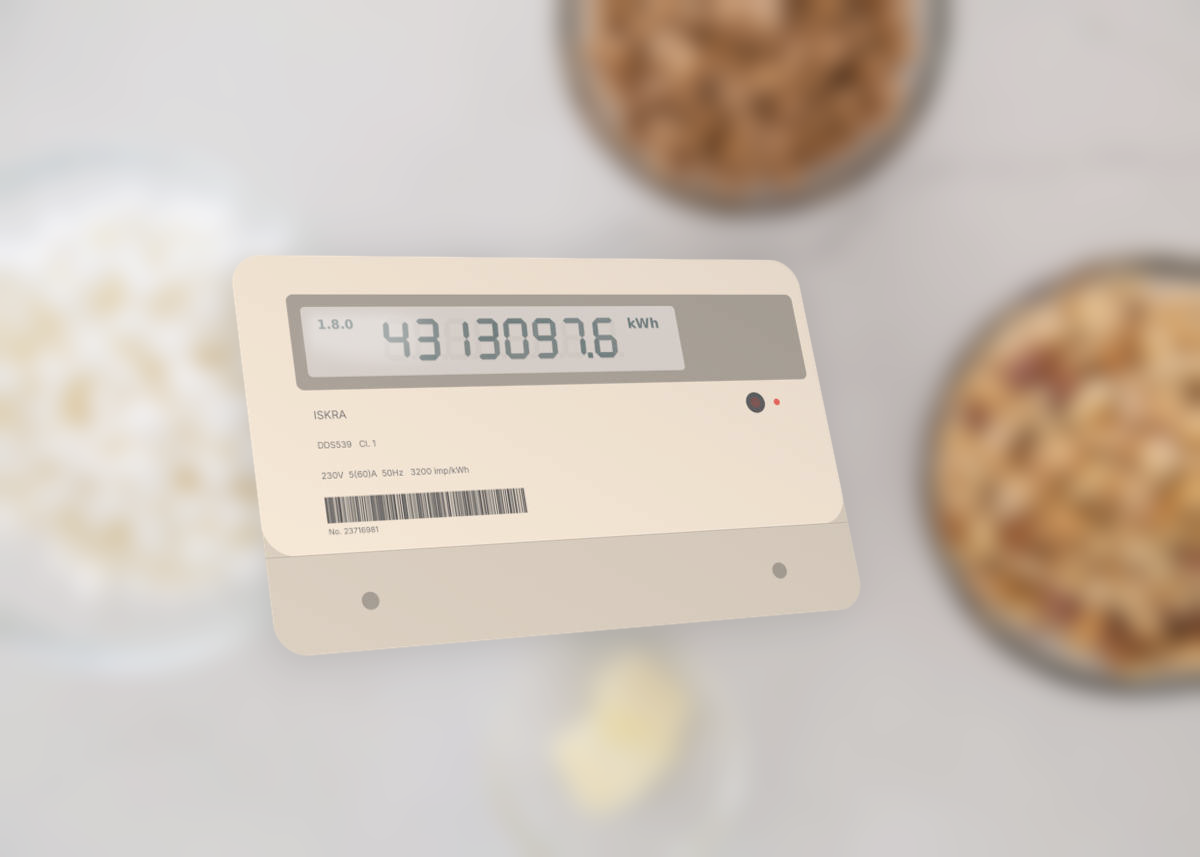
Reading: value=4313097.6 unit=kWh
